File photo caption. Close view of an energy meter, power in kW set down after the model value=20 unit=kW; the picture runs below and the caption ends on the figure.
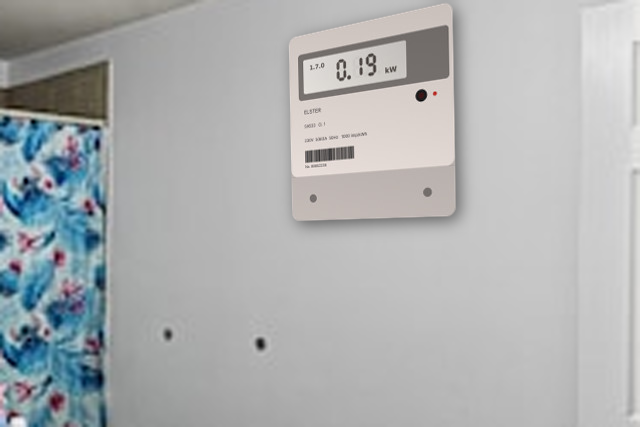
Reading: value=0.19 unit=kW
